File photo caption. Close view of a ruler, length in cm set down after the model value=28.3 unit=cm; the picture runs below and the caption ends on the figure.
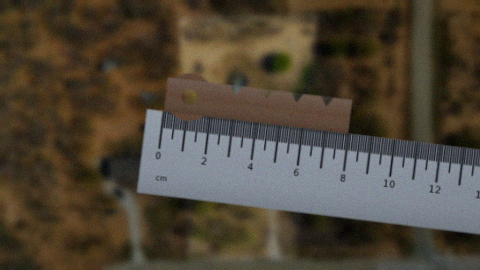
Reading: value=8 unit=cm
